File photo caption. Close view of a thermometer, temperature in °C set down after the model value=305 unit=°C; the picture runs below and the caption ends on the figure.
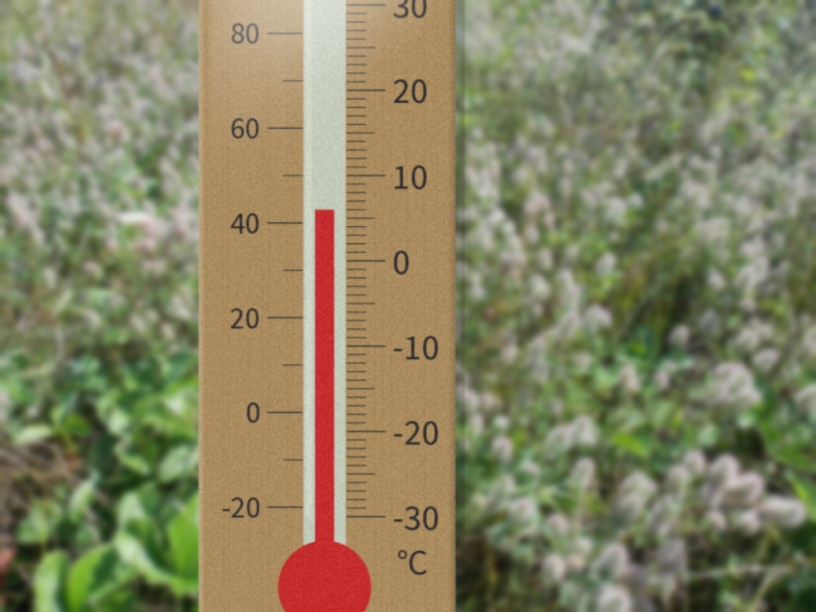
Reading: value=6 unit=°C
